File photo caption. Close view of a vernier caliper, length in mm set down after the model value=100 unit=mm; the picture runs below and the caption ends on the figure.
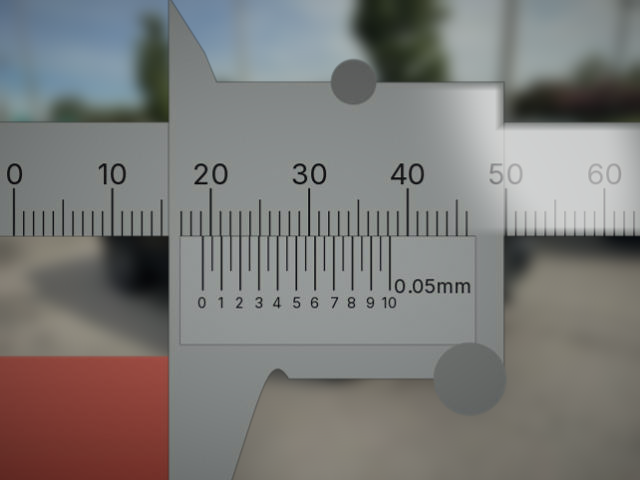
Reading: value=19.2 unit=mm
